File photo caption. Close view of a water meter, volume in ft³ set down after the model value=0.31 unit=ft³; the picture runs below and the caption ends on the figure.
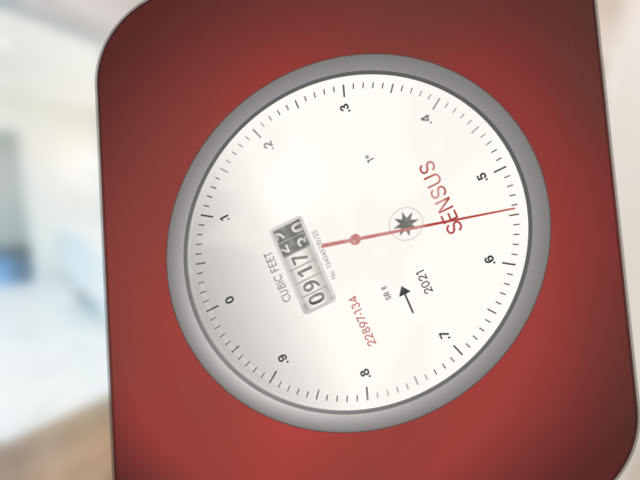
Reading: value=91729.54 unit=ft³
